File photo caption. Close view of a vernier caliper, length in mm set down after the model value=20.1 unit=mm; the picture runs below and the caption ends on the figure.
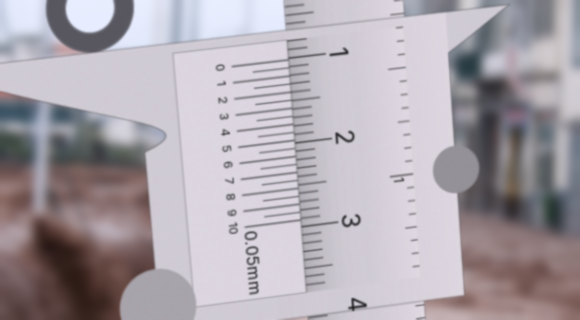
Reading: value=10.2 unit=mm
